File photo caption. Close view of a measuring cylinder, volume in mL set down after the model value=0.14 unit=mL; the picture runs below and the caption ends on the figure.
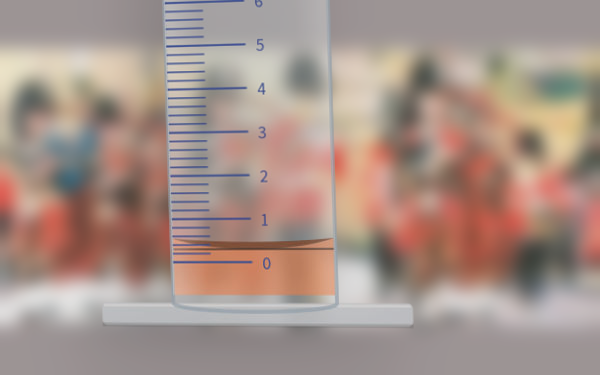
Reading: value=0.3 unit=mL
